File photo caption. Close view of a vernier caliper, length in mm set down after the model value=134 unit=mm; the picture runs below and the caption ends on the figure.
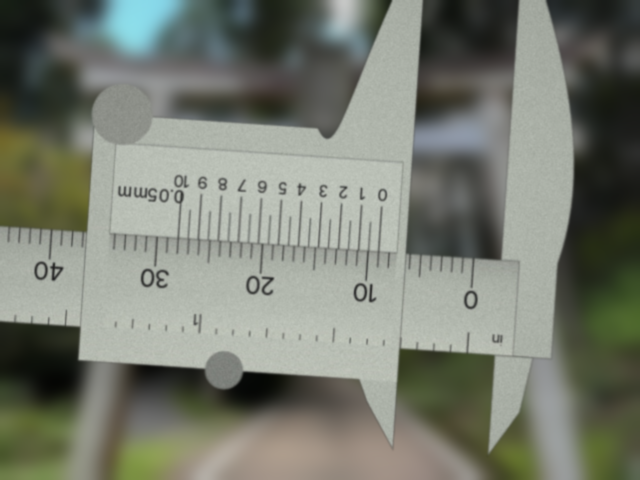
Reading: value=9.0 unit=mm
